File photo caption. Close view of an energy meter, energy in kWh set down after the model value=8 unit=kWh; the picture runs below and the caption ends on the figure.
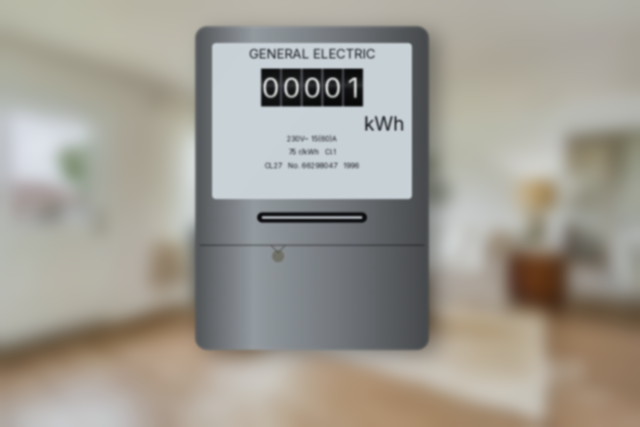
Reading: value=1 unit=kWh
